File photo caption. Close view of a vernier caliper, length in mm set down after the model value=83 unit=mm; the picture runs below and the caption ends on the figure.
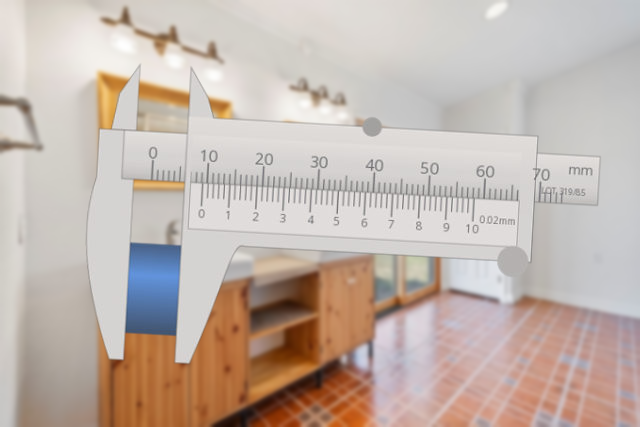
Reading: value=9.2 unit=mm
